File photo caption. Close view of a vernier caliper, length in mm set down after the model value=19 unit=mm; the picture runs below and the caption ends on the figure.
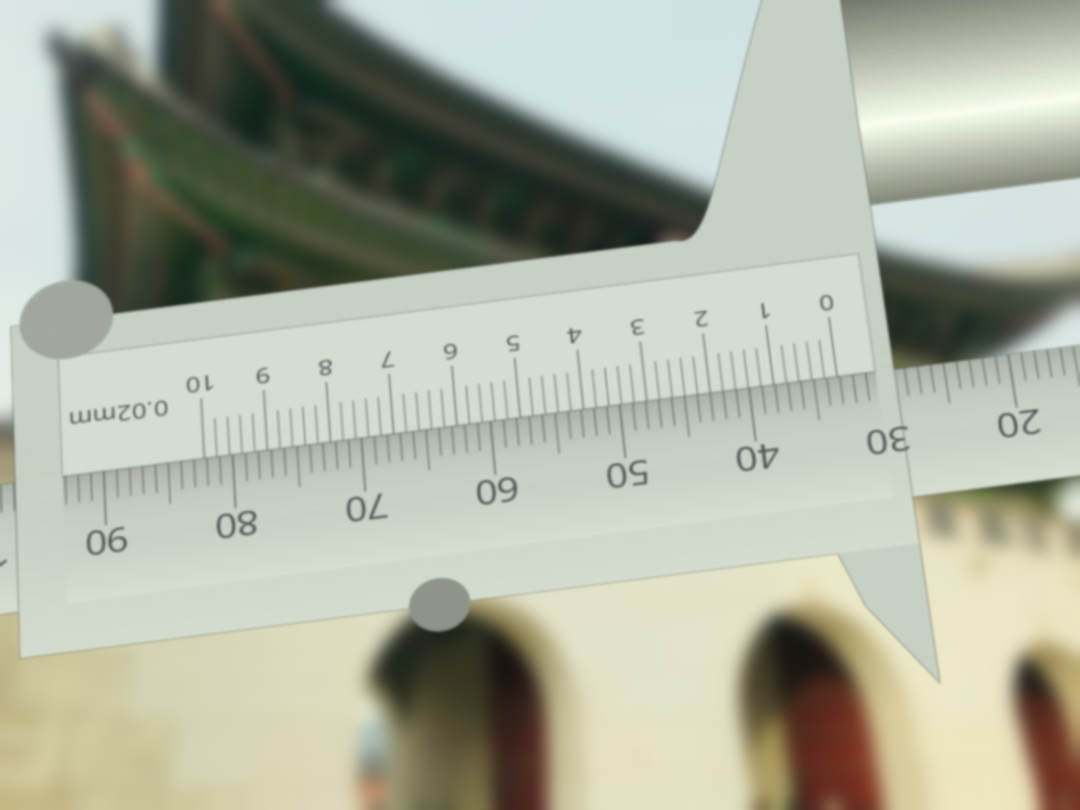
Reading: value=33.2 unit=mm
